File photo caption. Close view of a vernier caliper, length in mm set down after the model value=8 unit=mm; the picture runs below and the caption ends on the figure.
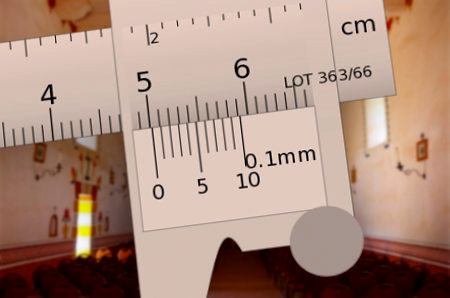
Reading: value=50.2 unit=mm
